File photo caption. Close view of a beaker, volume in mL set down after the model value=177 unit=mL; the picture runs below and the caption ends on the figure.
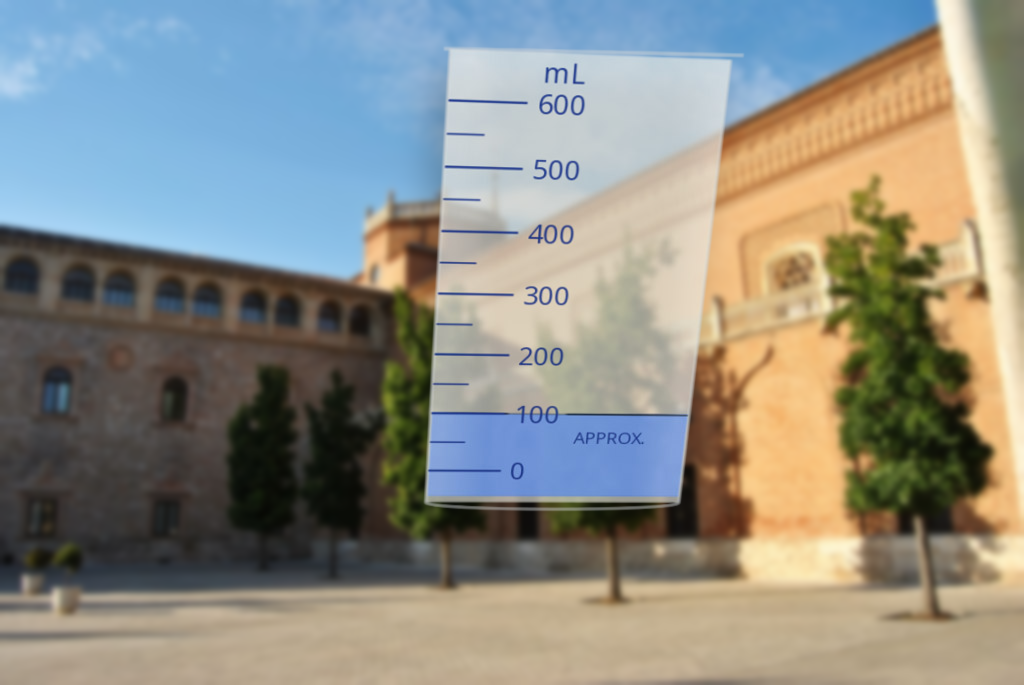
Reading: value=100 unit=mL
